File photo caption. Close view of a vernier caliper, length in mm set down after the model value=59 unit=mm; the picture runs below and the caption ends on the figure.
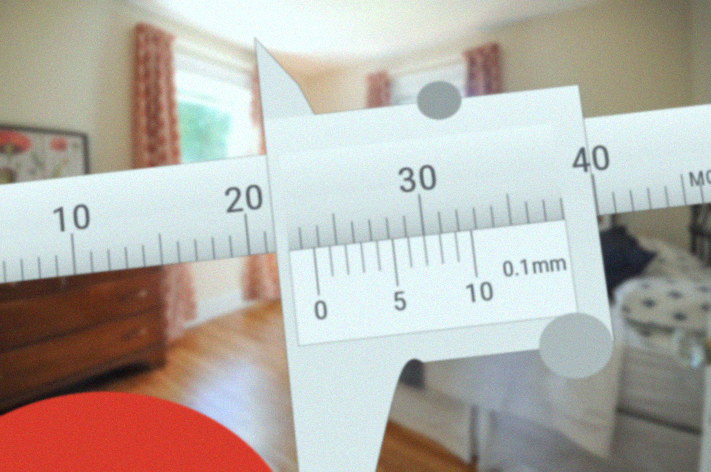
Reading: value=23.7 unit=mm
